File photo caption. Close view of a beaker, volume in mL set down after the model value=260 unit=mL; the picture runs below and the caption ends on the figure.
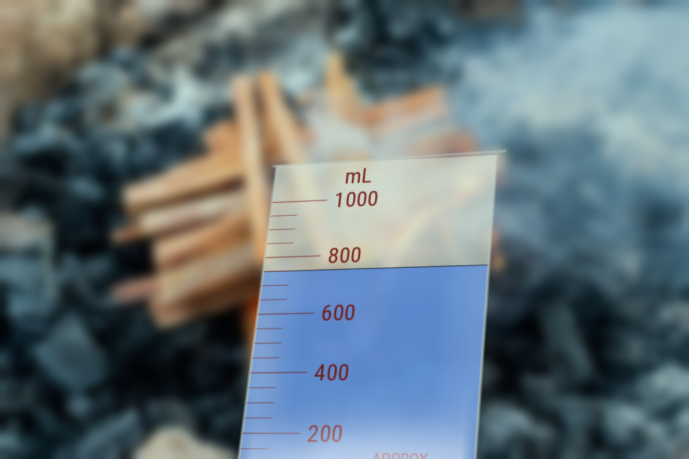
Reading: value=750 unit=mL
